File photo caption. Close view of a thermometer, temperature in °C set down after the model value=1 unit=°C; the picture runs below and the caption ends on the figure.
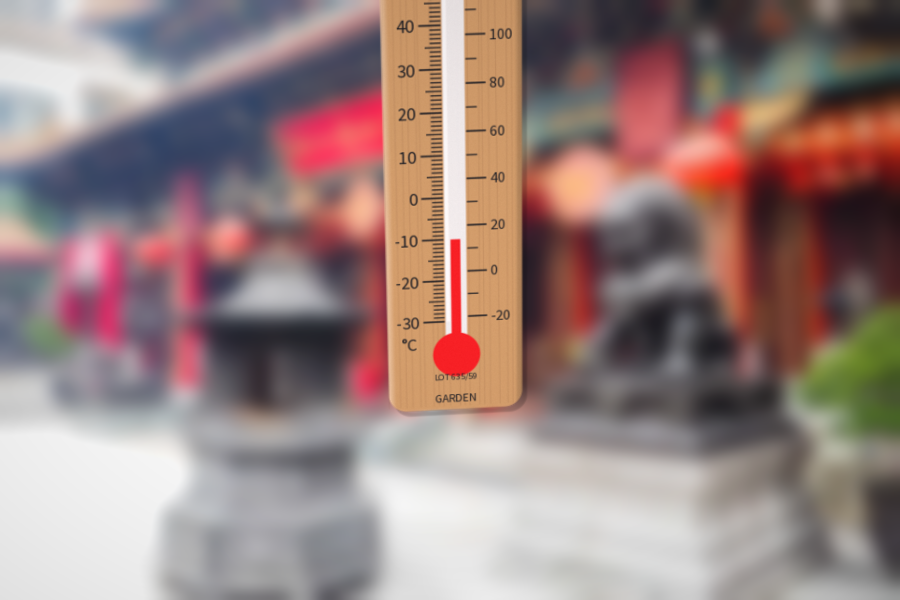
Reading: value=-10 unit=°C
